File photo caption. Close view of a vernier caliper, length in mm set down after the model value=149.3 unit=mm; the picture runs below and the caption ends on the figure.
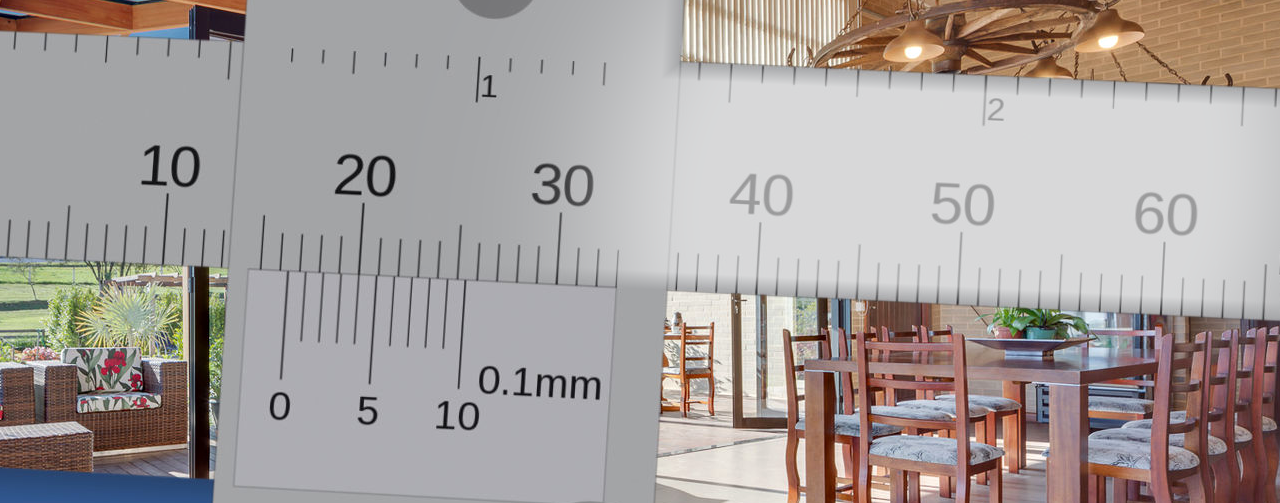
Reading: value=16.4 unit=mm
